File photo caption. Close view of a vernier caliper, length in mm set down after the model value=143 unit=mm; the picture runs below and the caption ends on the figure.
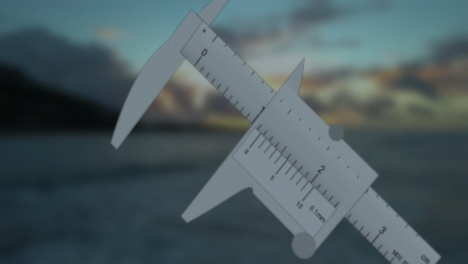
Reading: value=11.6 unit=mm
